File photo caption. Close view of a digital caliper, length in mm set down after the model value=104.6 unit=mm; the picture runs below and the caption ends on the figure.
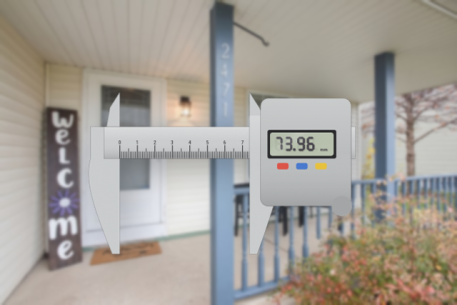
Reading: value=73.96 unit=mm
